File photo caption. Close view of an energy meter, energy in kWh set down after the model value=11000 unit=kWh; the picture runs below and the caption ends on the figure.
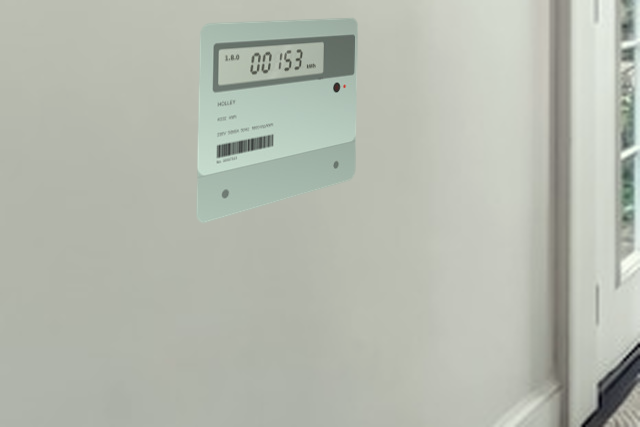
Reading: value=153 unit=kWh
